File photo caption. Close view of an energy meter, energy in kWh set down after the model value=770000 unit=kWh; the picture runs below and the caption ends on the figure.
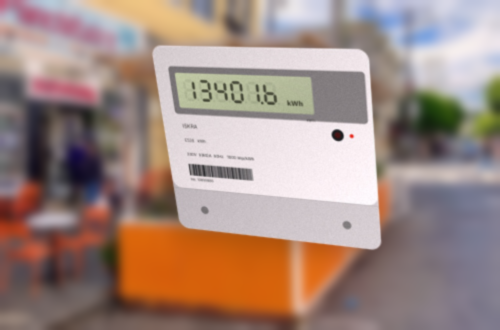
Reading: value=13401.6 unit=kWh
